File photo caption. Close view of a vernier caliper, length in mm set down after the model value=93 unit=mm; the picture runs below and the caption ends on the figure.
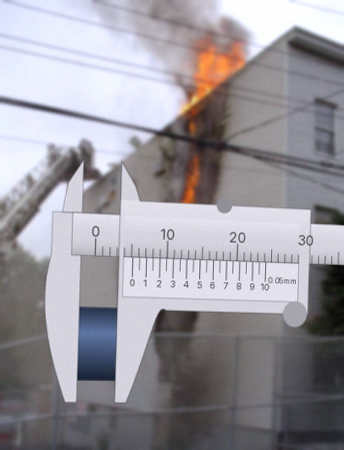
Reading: value=5.2 unit=mm
